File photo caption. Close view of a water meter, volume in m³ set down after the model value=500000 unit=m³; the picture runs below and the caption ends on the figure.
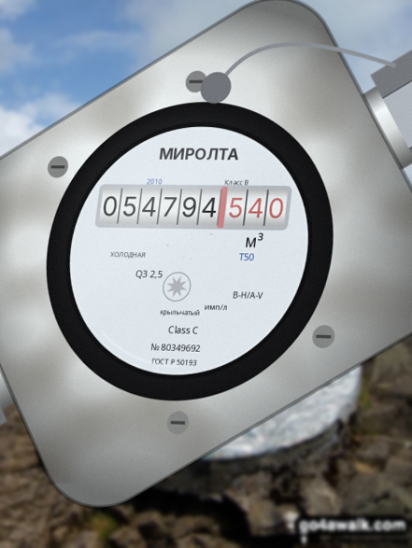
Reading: value=54794.540 unit=m³
